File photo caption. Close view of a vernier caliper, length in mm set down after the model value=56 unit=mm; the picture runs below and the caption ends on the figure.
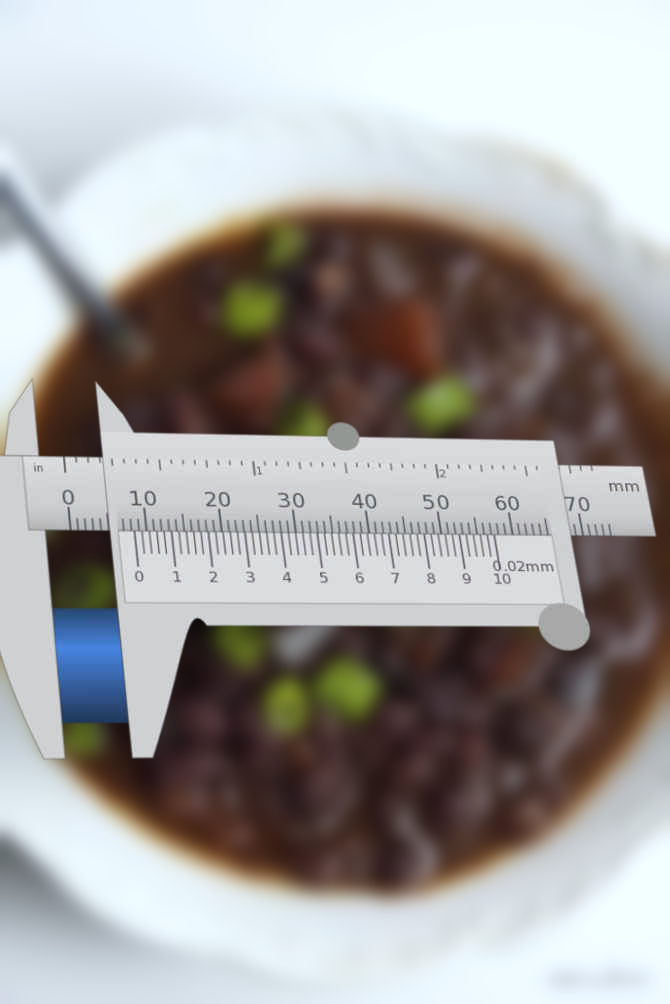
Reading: value=8.4 unit=mm
